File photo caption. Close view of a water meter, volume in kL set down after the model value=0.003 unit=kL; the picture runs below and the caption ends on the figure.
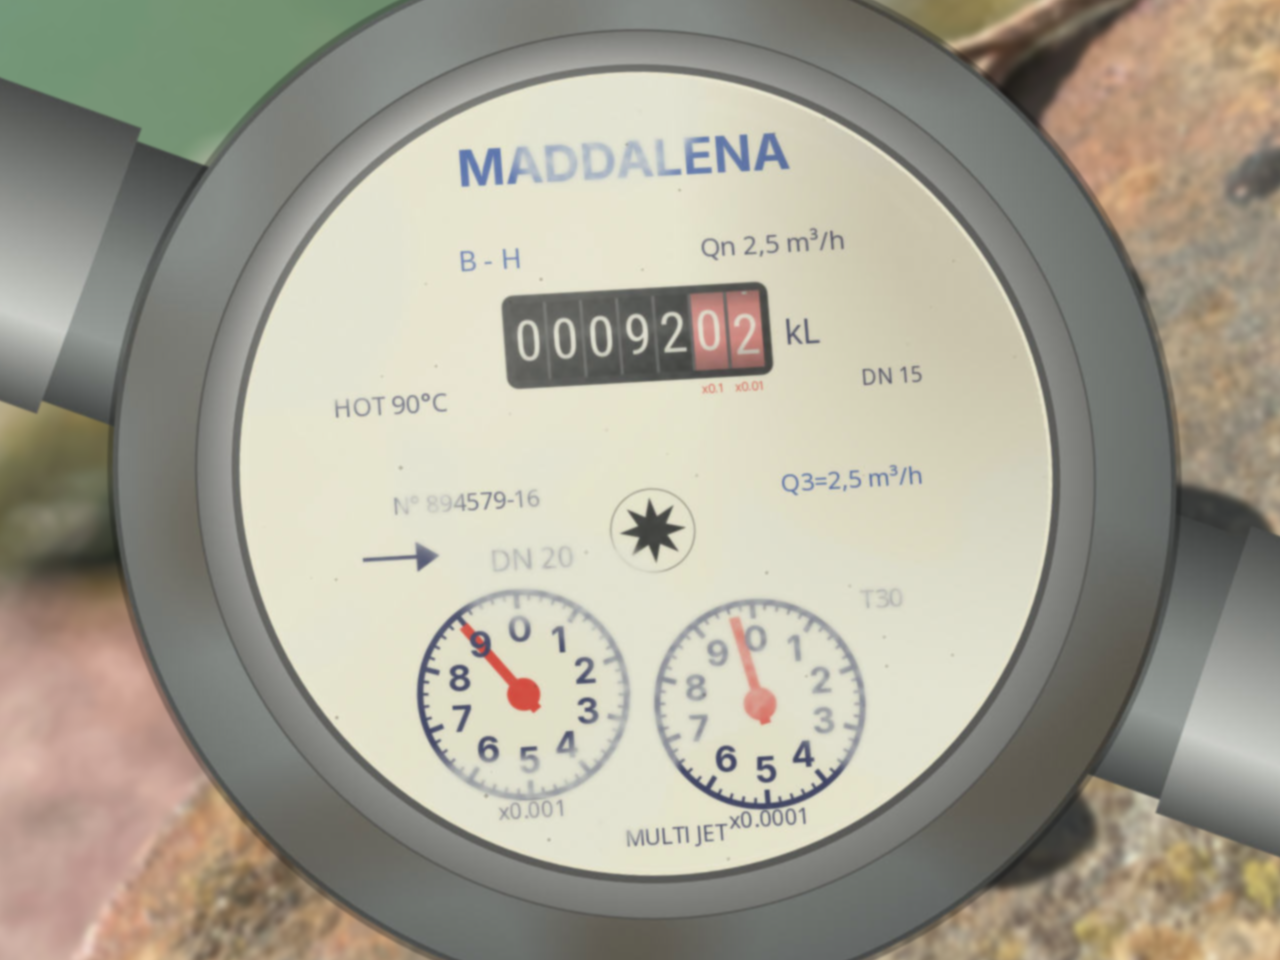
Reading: value=92.0189 unit=kL
